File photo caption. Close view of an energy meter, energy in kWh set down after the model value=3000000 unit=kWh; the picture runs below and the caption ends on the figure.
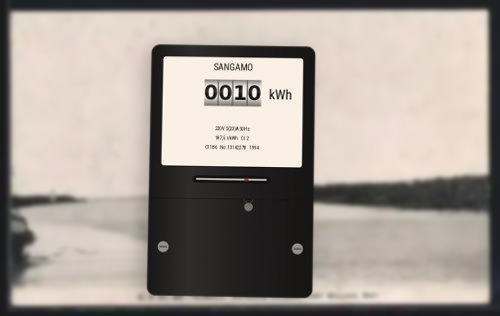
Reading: value=10 unit=kWh
